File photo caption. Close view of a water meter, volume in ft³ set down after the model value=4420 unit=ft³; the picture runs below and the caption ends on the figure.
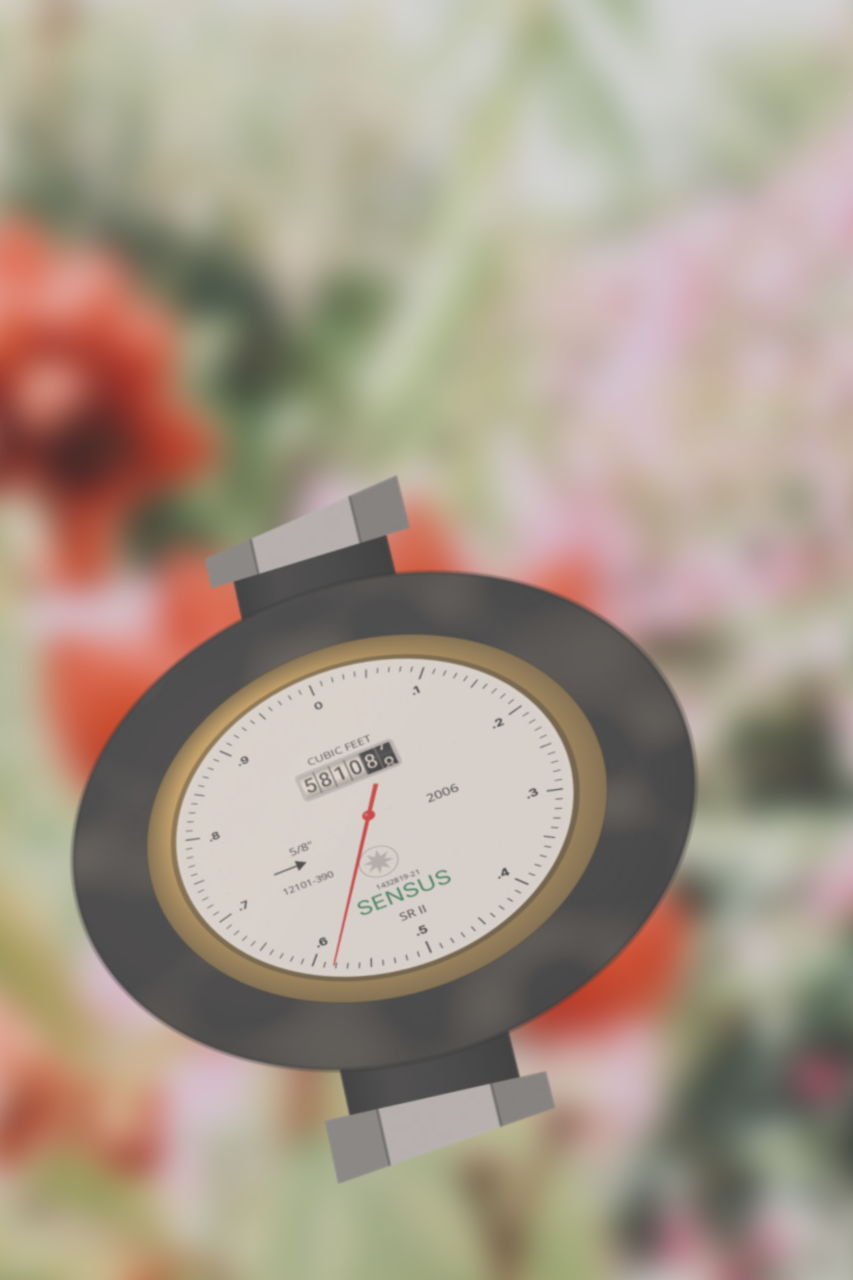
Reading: value=581087.58 unit=ft³
